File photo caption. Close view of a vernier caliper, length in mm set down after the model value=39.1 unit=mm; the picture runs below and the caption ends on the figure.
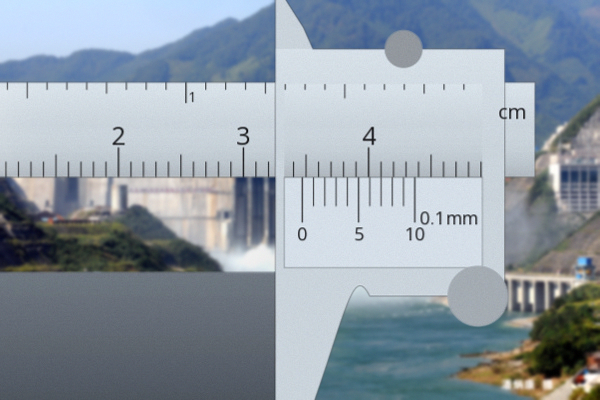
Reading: value=34.7 unit=mm
